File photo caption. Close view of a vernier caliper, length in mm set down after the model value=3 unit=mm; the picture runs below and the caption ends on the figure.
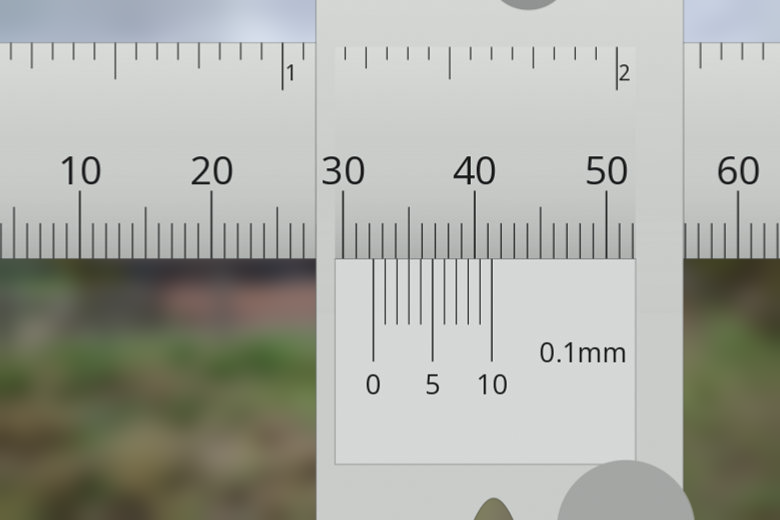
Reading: value=32.3 unit=mm
